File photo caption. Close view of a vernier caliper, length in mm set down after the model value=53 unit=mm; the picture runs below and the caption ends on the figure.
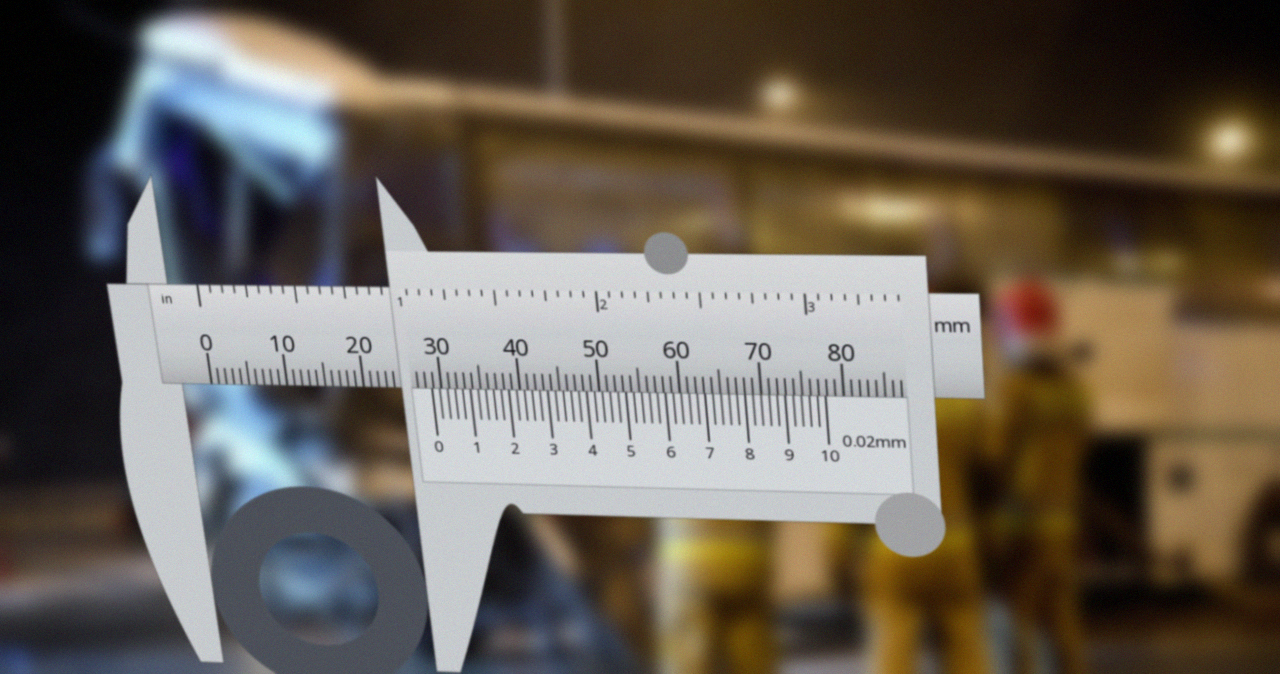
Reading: value=28.8 unit=mm
